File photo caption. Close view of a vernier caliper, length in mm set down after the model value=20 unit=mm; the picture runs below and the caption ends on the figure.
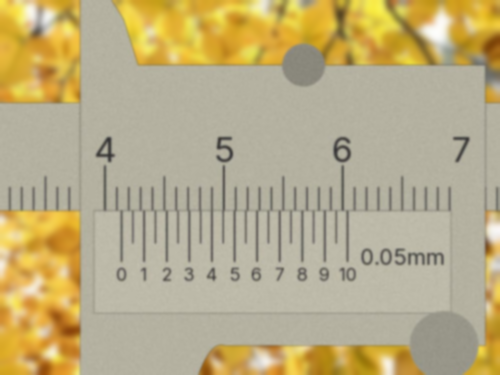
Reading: value=41.4 unit=mm
